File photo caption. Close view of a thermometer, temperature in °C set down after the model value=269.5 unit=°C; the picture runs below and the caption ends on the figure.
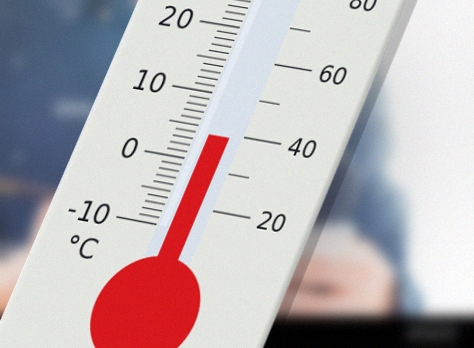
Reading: value=4 unit=°C
